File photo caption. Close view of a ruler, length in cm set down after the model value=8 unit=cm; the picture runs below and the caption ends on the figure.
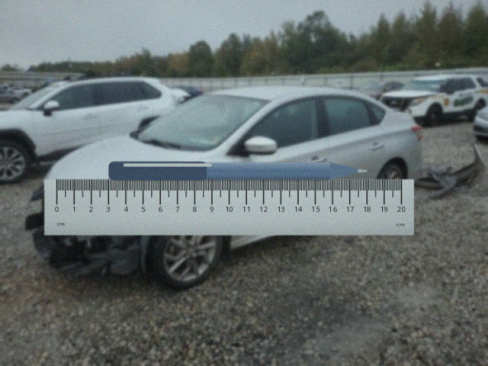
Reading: value=15 unit=cm
